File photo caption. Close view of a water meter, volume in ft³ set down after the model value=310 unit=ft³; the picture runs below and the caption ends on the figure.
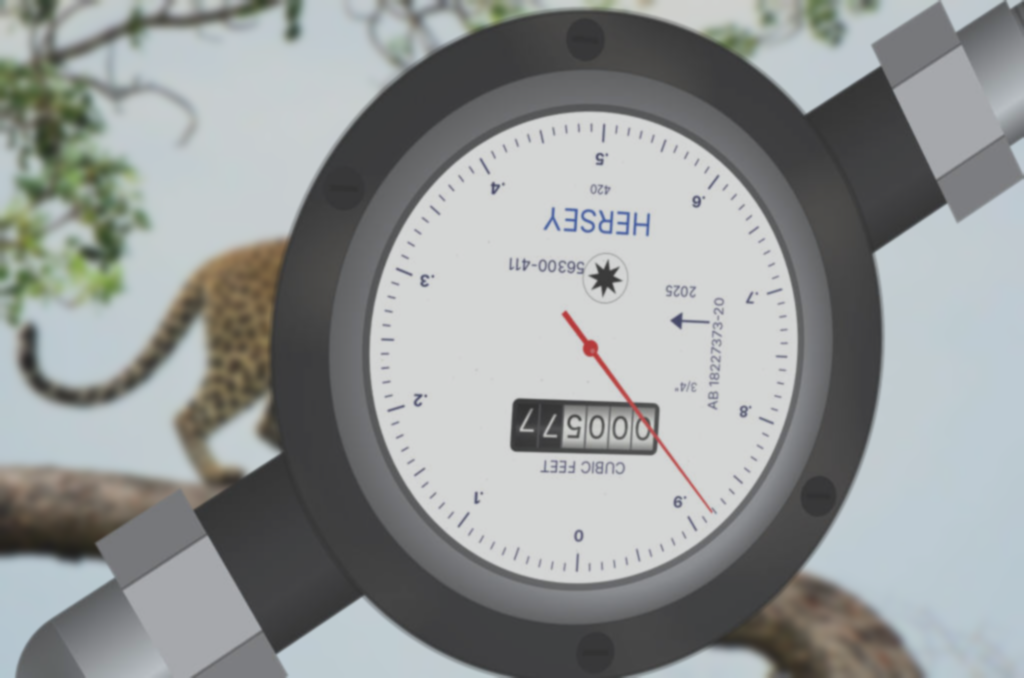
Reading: value=576.88 unit=ft³
